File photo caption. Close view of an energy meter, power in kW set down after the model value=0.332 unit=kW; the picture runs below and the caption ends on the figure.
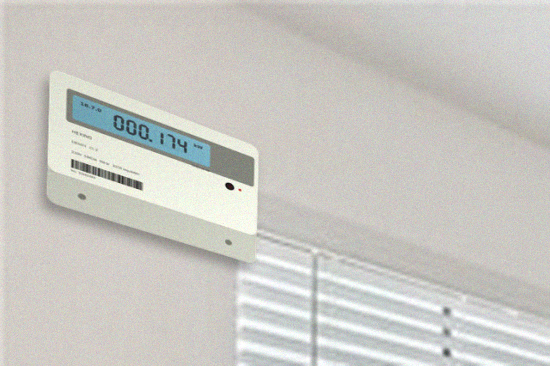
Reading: value=0.174 unit=kW
